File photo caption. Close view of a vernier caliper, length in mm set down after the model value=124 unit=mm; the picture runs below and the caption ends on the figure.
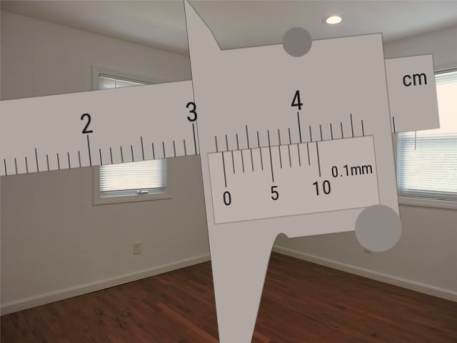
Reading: value=32.5 unit=mm
